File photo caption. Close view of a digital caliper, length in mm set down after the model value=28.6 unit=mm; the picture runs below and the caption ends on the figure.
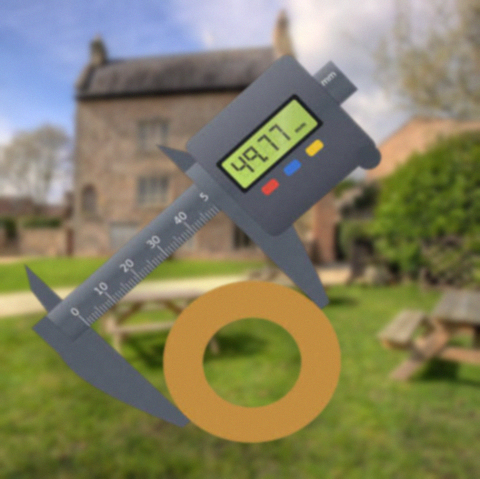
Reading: value=49.77 unit=mm
